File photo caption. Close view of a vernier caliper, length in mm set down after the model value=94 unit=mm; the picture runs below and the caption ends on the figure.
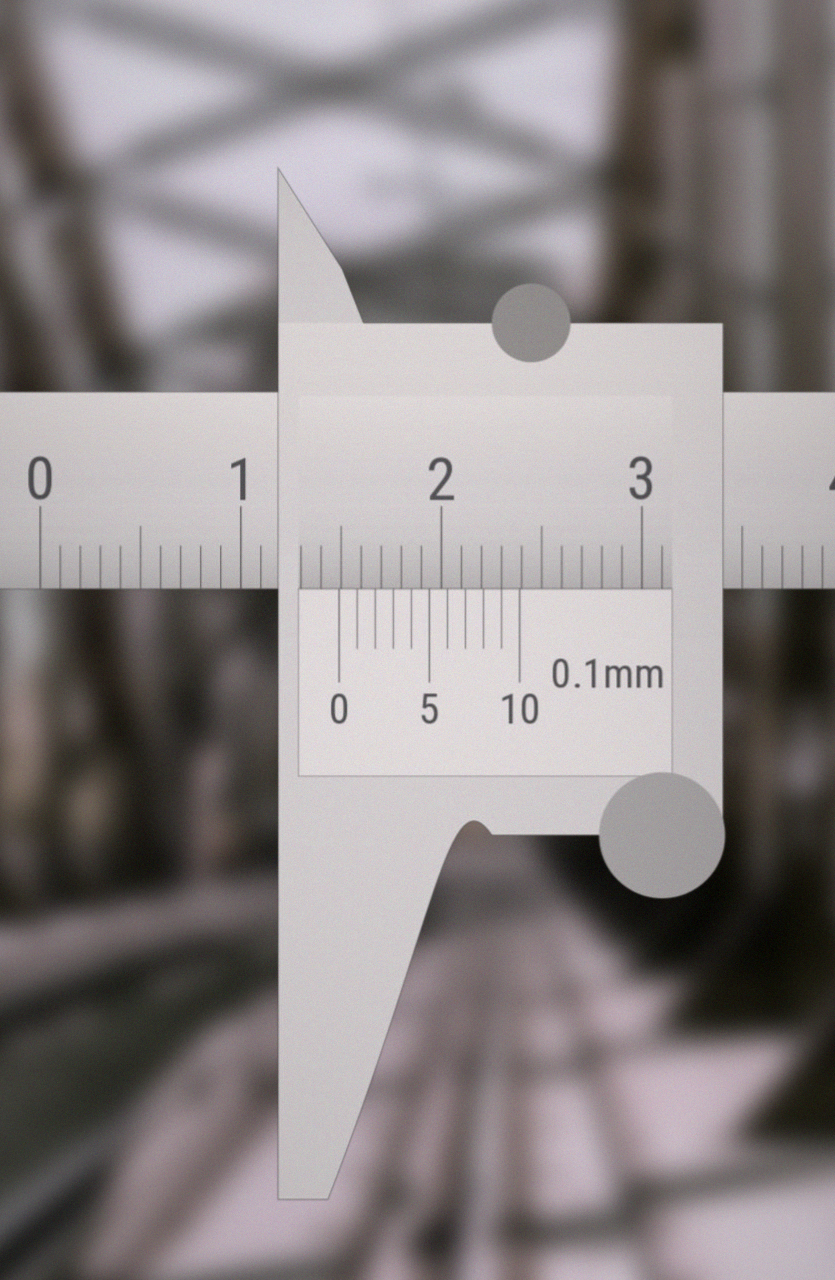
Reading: value=14.9 unit=mm
